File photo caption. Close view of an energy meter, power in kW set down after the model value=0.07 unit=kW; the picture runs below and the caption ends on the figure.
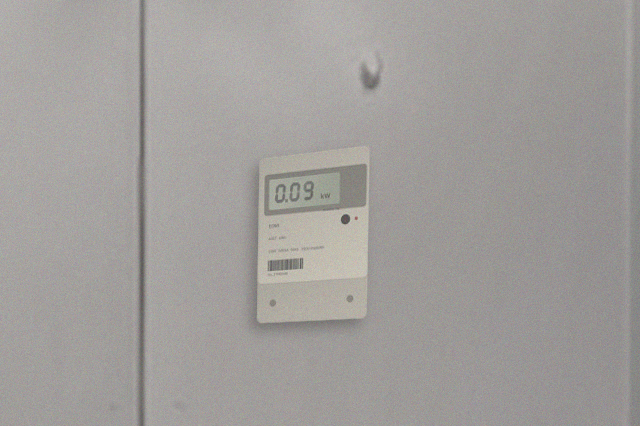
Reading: value=0.09 unit=kW
